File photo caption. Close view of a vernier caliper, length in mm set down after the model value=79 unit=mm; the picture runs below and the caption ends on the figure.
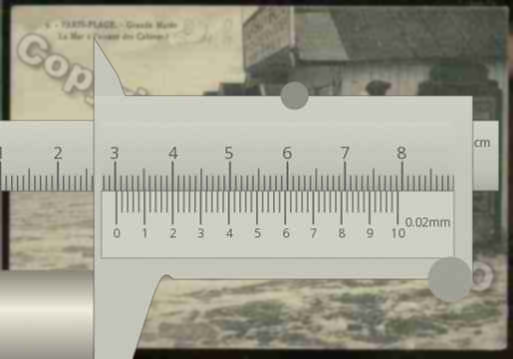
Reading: value=30.2 unit=mm
